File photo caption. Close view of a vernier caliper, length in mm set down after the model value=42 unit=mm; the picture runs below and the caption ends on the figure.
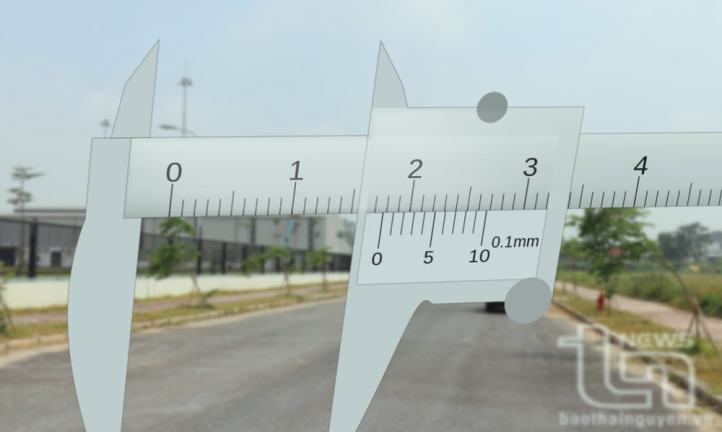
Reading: value=17.7 unit=mm
